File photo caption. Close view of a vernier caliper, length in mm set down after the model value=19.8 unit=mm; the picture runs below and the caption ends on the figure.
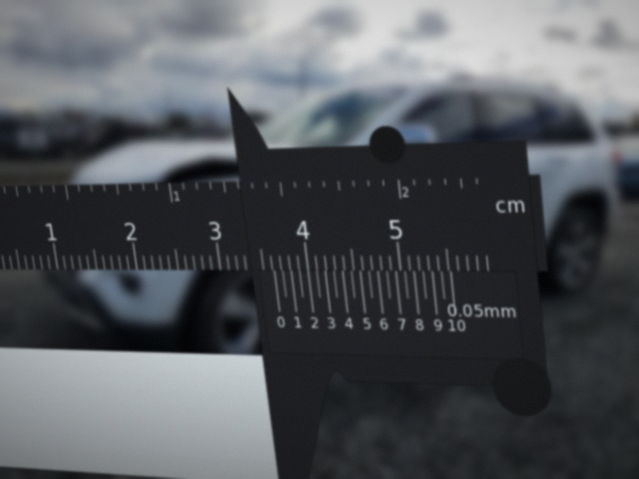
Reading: value=36.2 unit=mm
